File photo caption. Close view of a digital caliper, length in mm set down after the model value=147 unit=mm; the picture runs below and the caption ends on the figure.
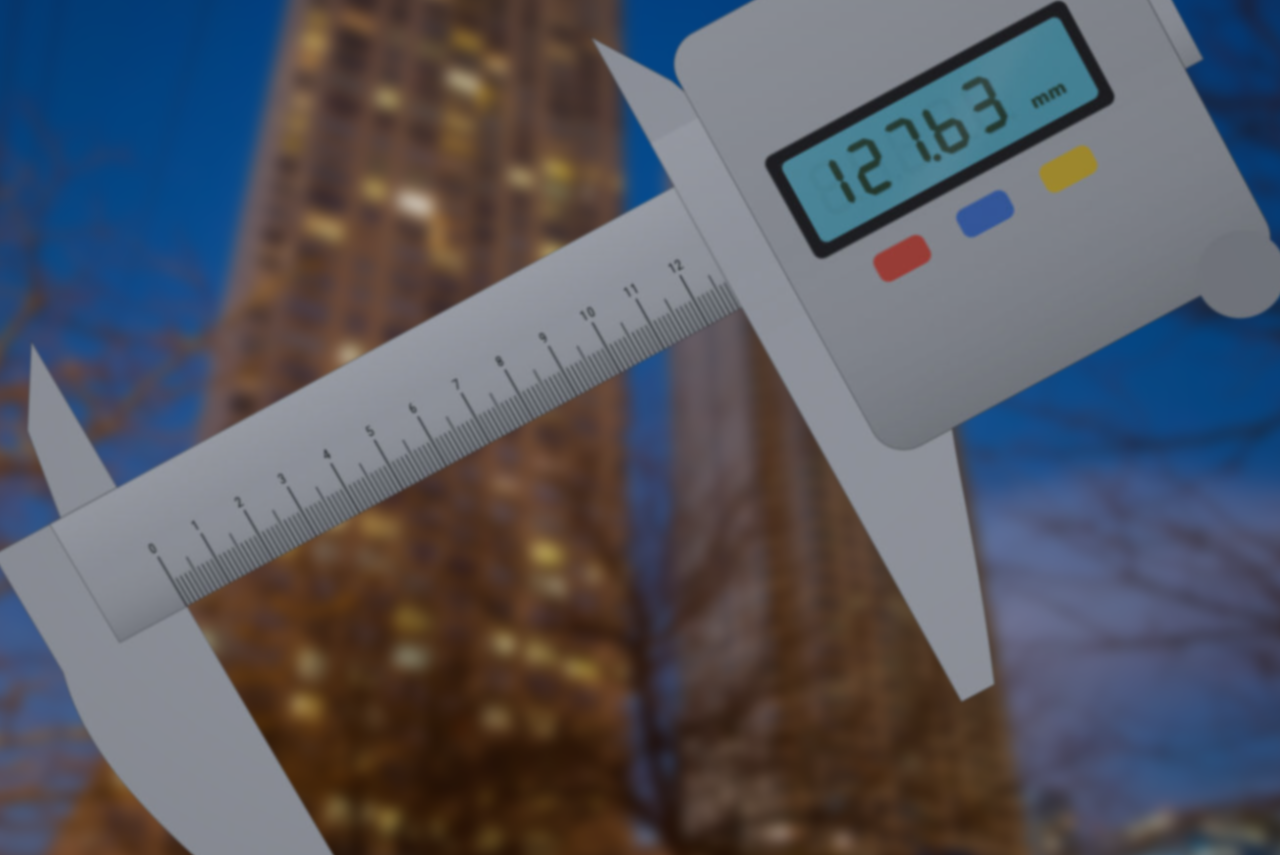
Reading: value=127.63 unit=mm
